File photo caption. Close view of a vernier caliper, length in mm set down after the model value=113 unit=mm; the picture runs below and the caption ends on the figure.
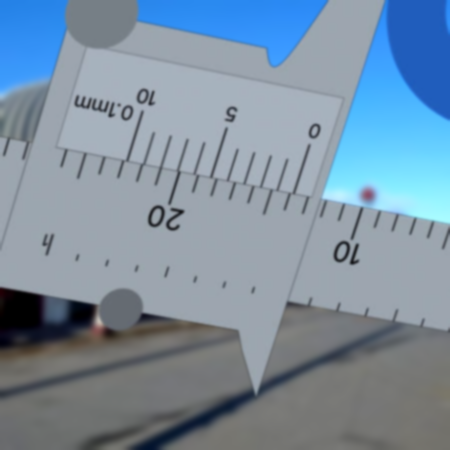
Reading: value=13.8 unit=mm
